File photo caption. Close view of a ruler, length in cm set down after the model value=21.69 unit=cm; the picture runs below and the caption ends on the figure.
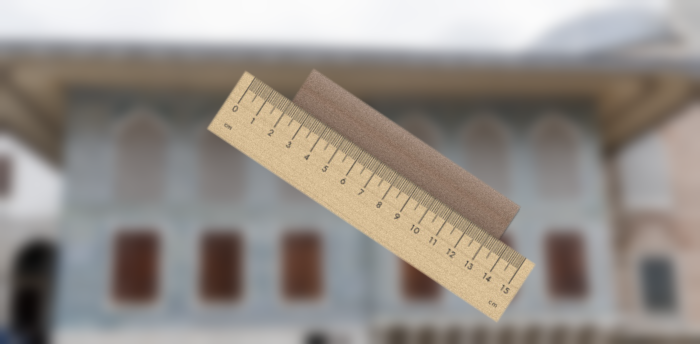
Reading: value=11.5 unit=cm
